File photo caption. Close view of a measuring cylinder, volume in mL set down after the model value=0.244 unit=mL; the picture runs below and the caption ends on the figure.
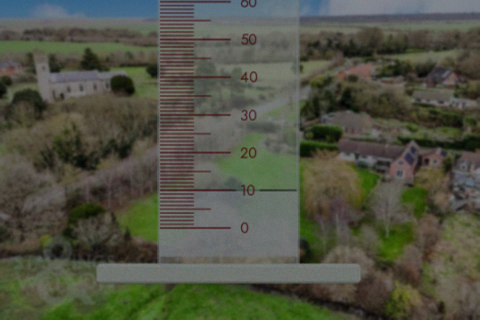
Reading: value=10 unit=mL
